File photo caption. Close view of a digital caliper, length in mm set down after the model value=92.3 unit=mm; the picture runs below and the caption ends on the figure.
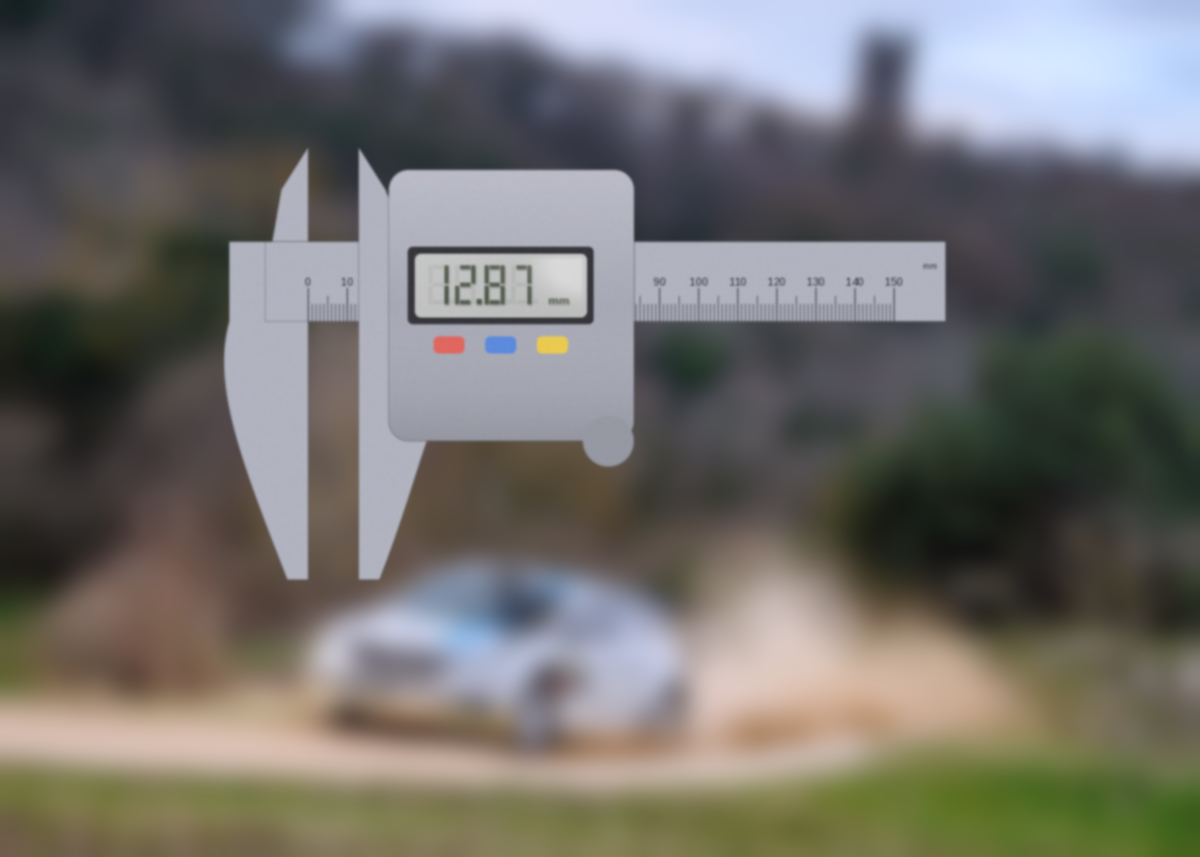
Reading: value=12.87 unit=mm
